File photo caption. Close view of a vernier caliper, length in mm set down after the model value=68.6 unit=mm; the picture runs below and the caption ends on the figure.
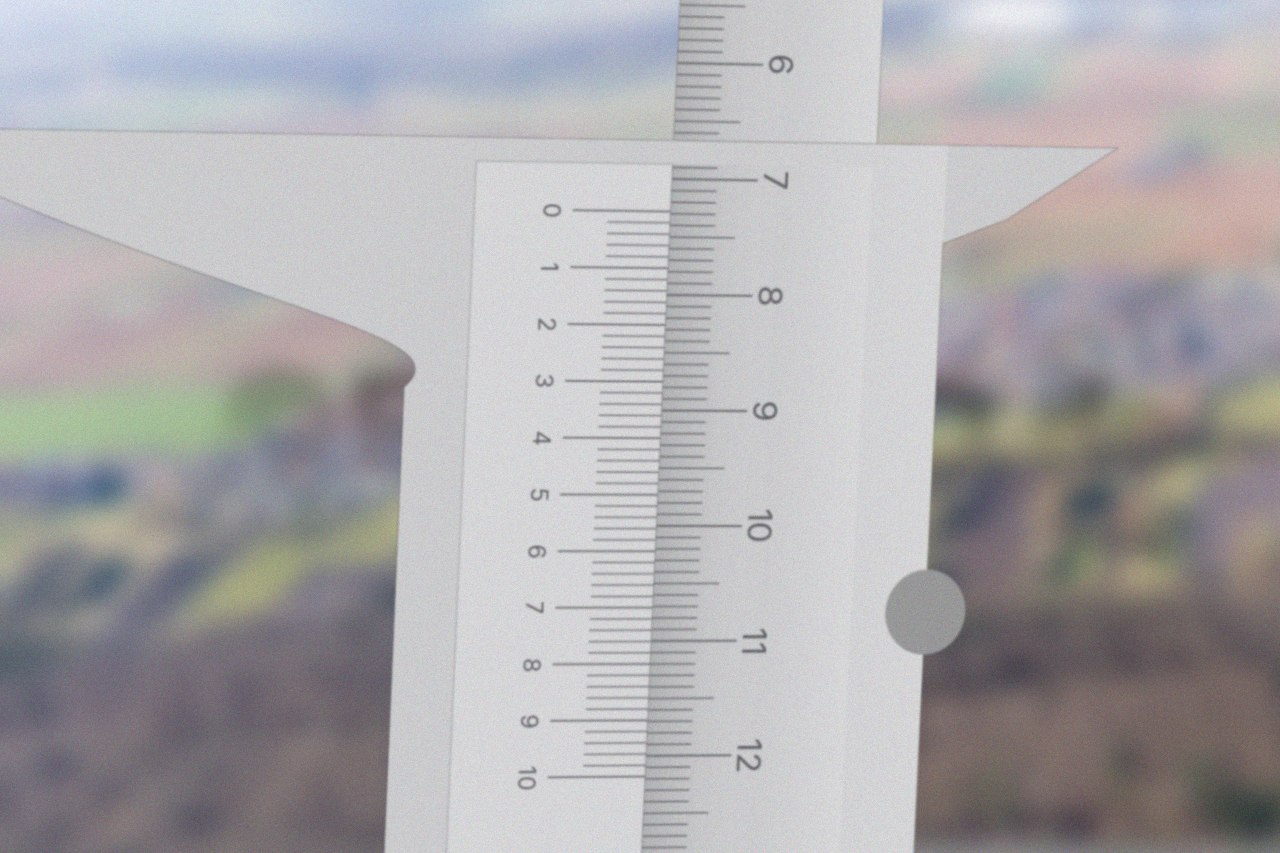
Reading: value=72.8 unit=mm
